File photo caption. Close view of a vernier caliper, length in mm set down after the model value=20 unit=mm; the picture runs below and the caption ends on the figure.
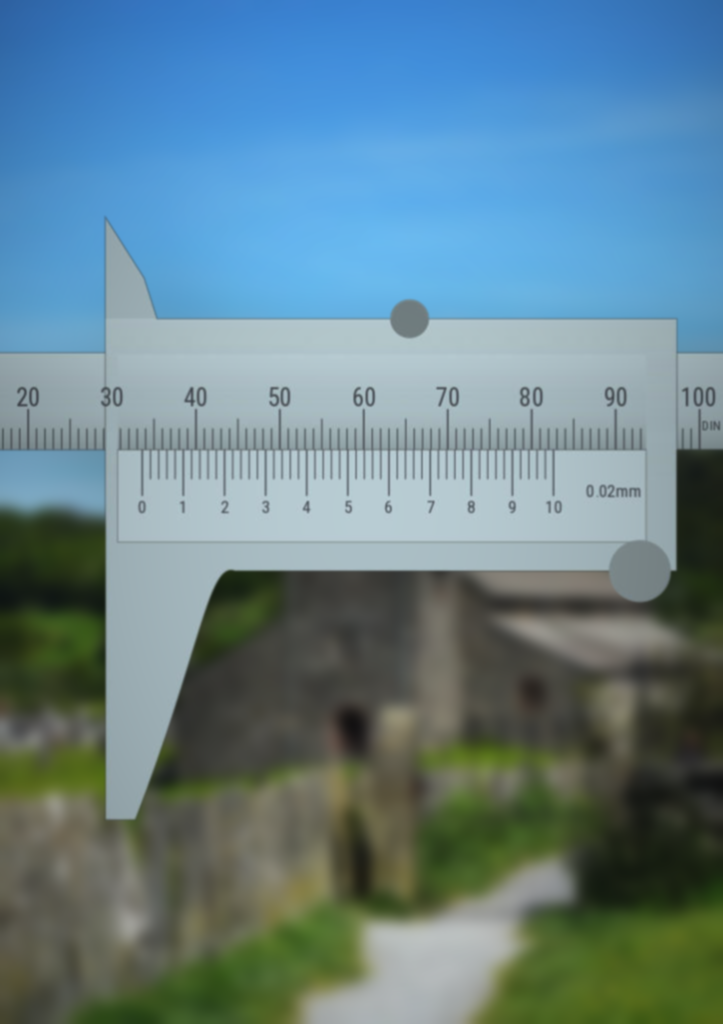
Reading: value=33.6 unit=mm
